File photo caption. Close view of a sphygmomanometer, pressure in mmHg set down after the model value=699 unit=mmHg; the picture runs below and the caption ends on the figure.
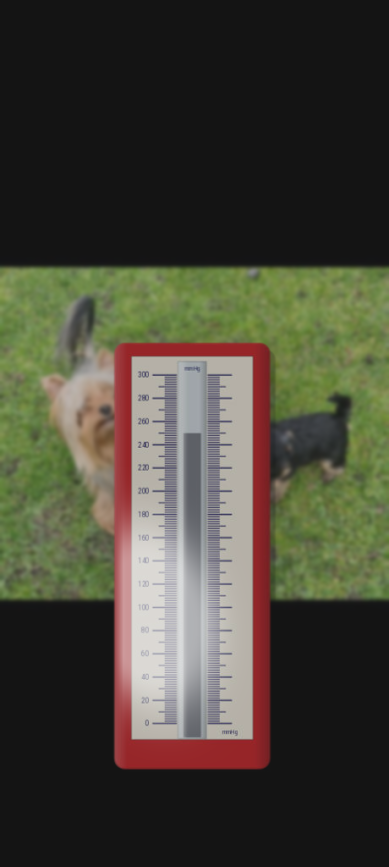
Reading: value=250 unit=mmHg
